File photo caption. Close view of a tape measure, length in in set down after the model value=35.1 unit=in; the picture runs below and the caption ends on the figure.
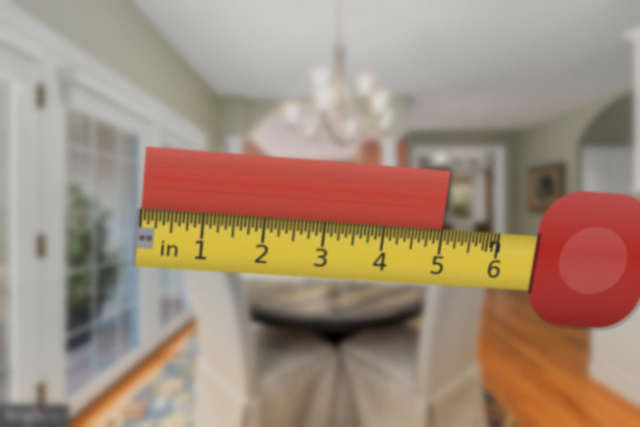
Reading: value=5 unit=in
